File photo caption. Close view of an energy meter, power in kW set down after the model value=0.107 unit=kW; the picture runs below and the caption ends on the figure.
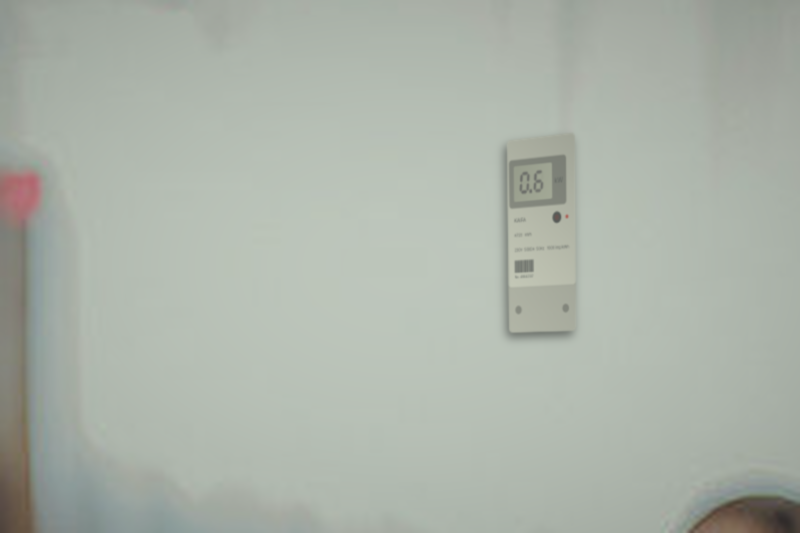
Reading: value=0.6 unit=kW
